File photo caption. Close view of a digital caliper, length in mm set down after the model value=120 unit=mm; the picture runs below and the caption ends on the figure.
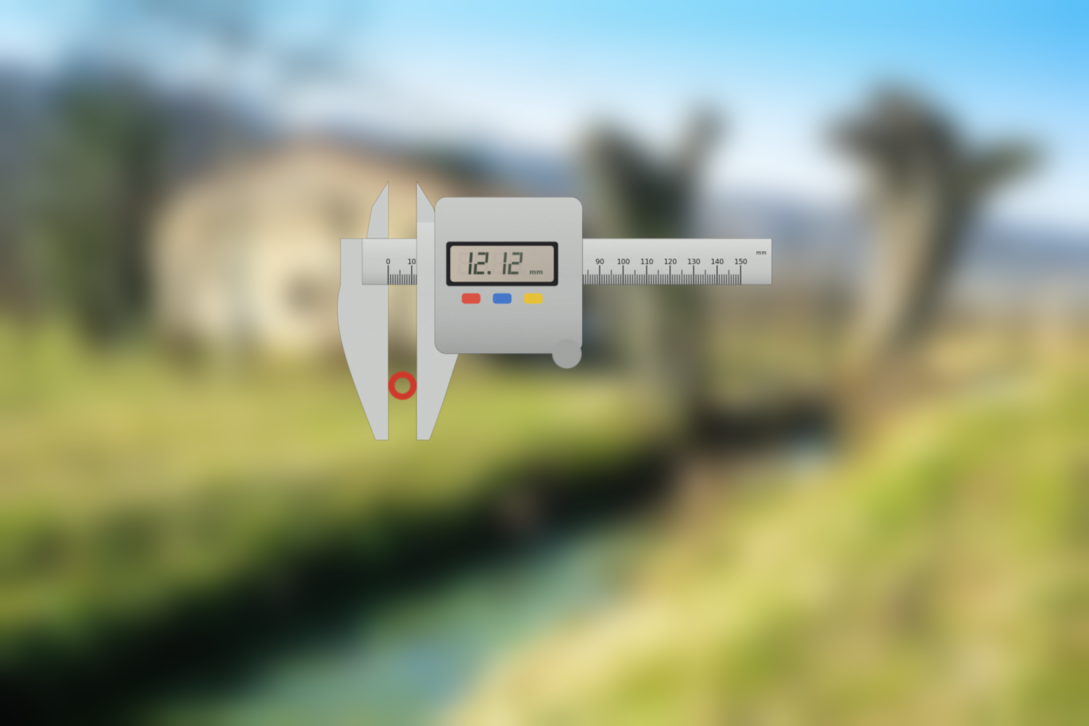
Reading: value=12.12 unit=mm
